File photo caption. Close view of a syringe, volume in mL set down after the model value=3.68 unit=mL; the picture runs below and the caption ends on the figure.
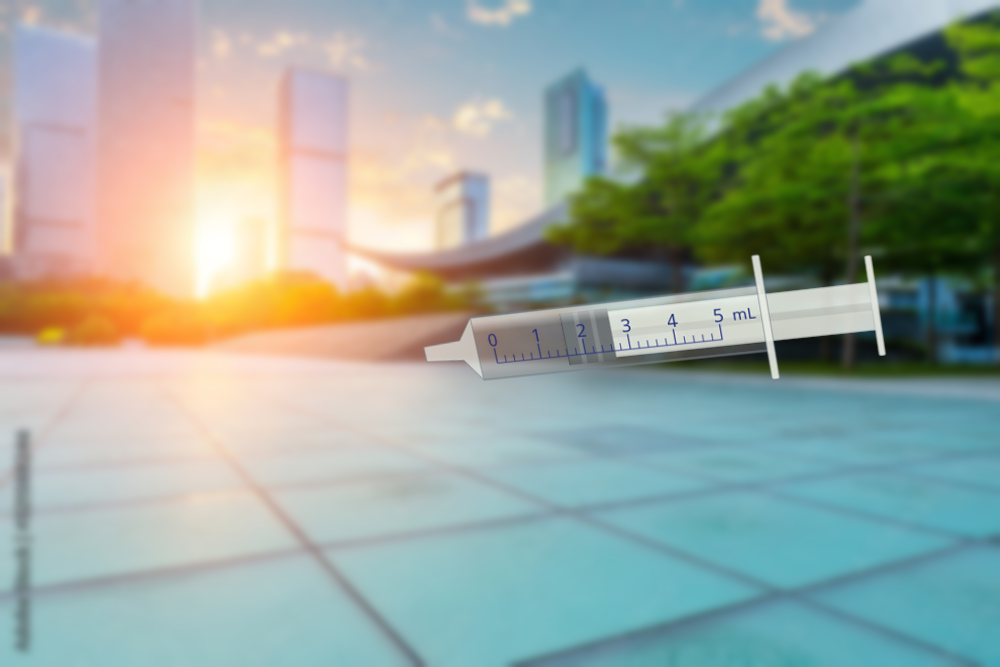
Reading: value=1.6 unit=mL
